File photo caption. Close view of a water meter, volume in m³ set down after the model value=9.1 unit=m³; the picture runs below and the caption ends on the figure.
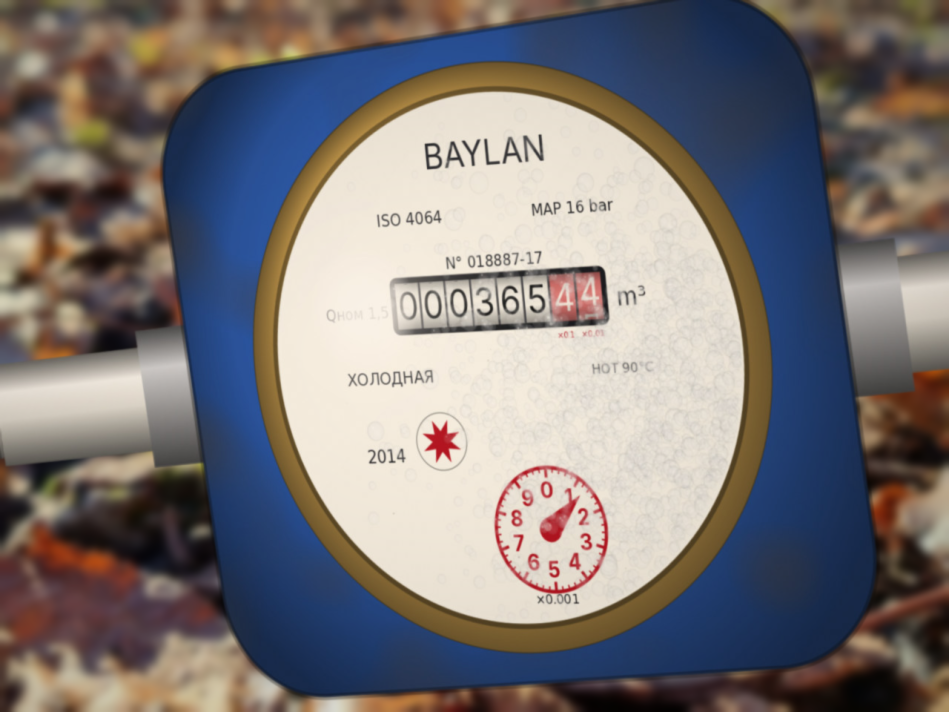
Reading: value=365.441 unit=m³
